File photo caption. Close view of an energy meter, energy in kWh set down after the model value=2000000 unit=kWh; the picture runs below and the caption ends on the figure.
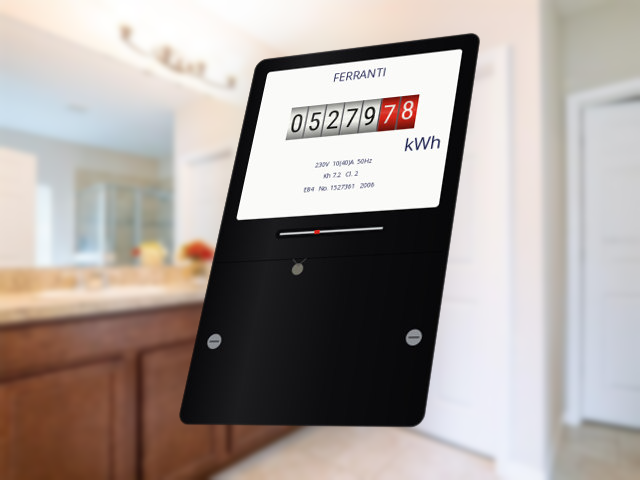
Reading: value=5279.78 unit=kWh
